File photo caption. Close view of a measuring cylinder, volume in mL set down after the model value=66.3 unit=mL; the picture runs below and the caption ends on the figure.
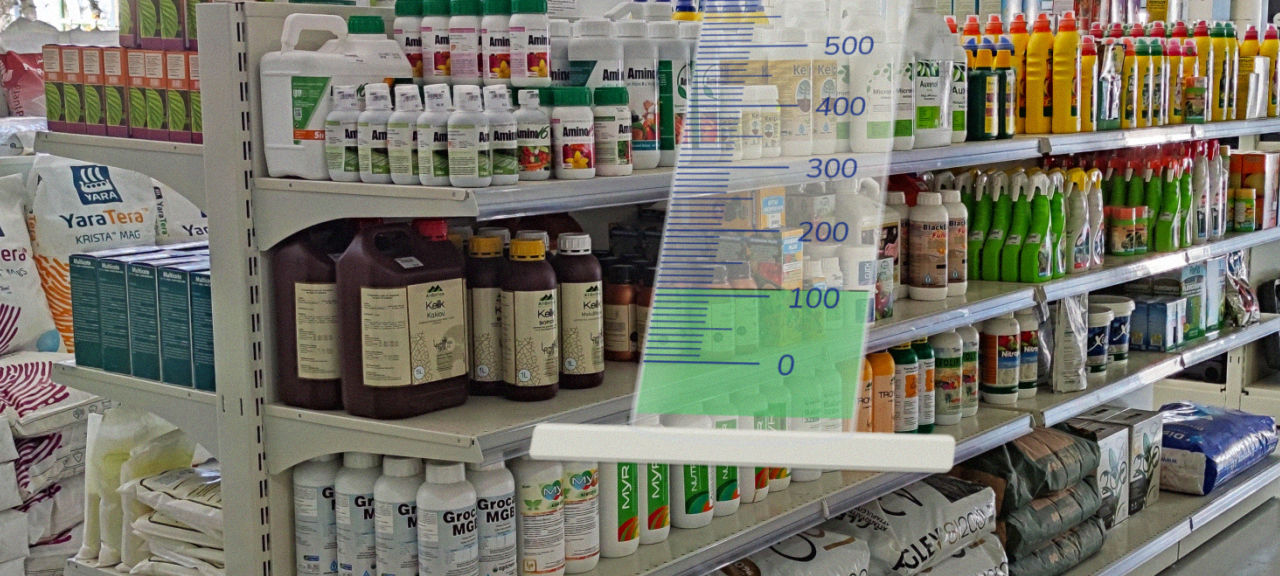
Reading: value=110 unit=mL
